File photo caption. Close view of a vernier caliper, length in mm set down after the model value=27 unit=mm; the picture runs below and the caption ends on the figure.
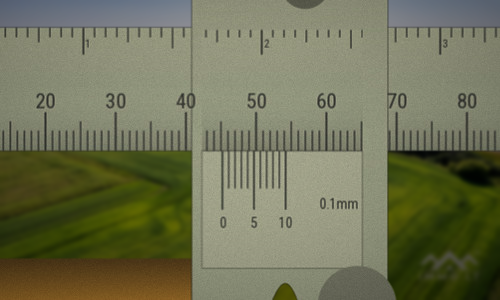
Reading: value=45.2 unit=mm
